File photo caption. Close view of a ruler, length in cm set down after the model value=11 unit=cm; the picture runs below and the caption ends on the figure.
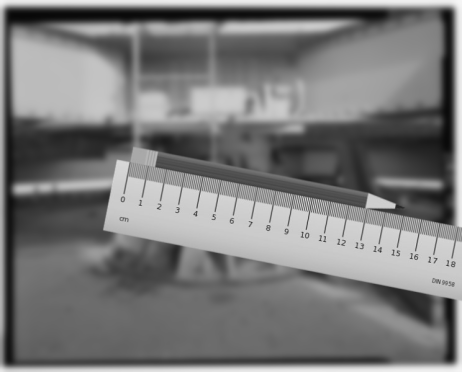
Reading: value=15 unit=cm
